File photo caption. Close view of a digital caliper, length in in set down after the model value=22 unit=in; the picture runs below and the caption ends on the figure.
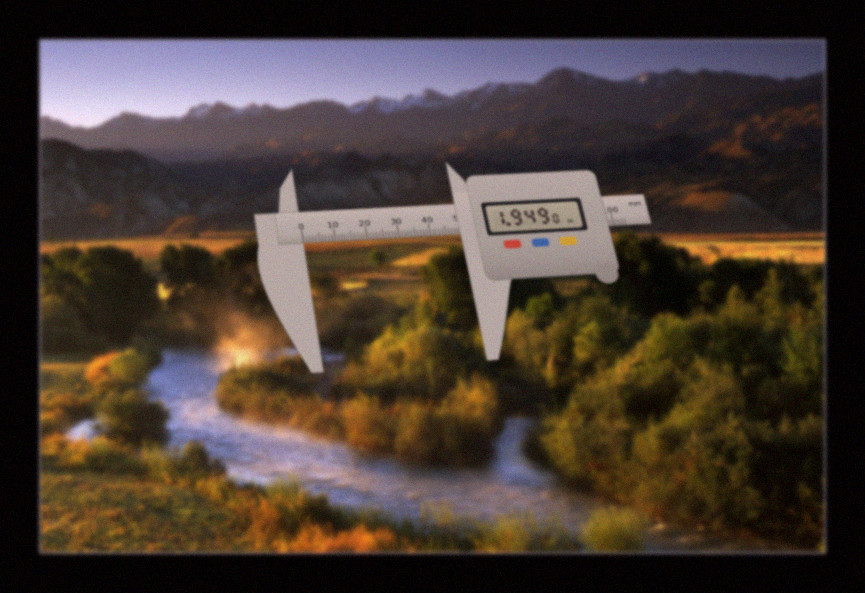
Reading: value=1.9490 unit=in
